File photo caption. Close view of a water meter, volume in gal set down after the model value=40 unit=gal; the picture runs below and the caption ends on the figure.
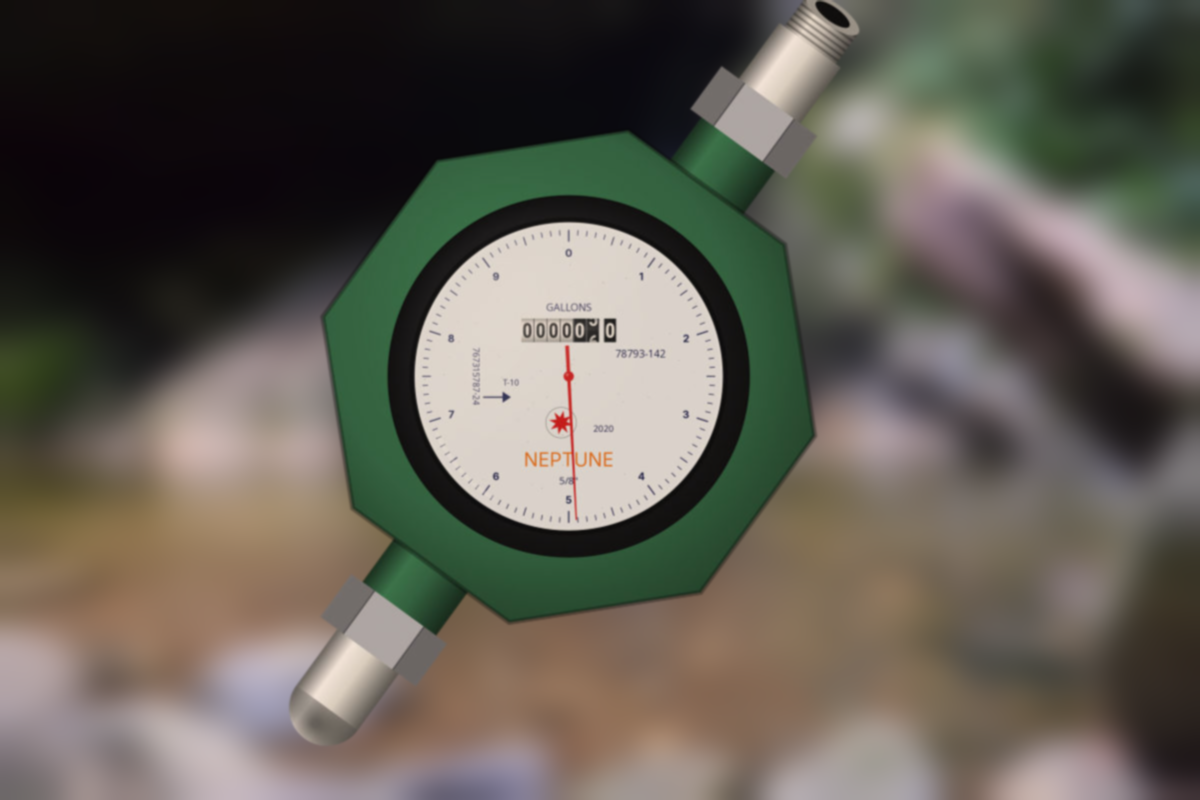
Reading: value=54.9 unit=gal
